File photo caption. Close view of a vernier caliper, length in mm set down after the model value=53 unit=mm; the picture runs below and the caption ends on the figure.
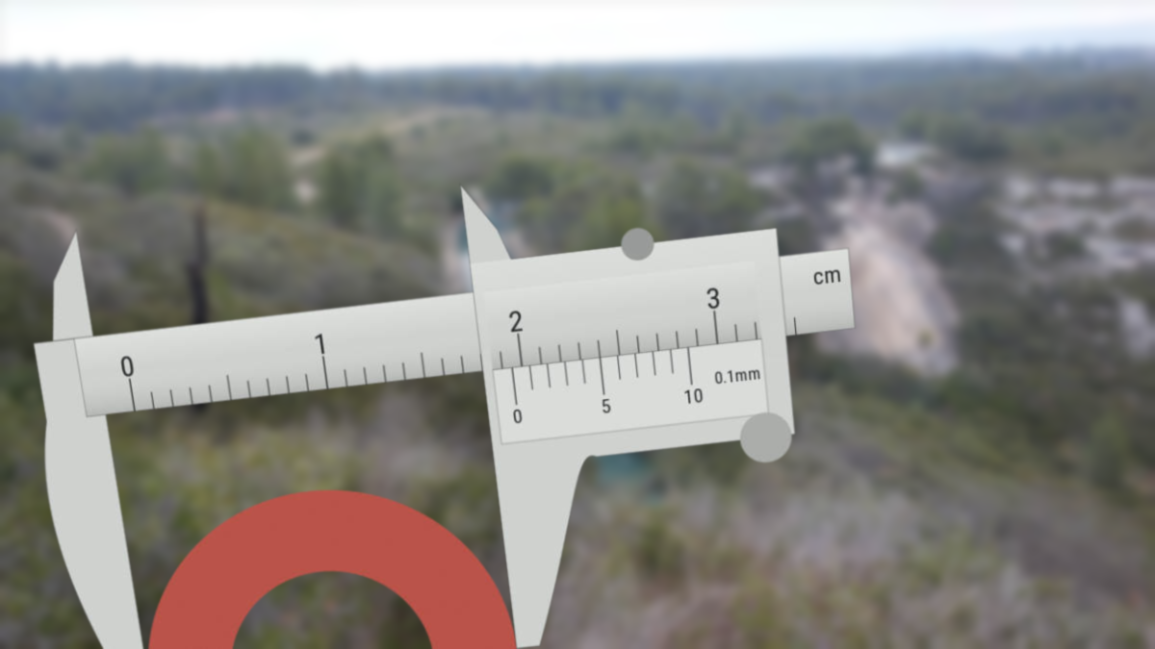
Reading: value=19.5 unit=mm
